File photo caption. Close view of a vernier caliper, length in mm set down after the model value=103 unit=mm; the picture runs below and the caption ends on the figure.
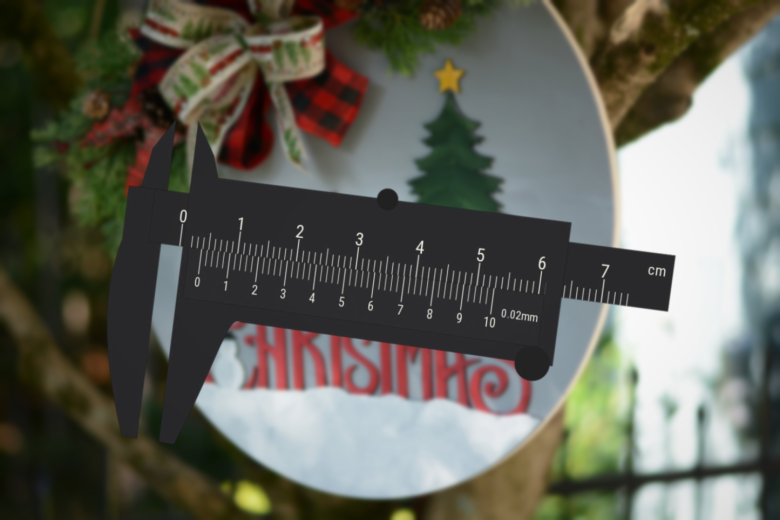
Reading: value=3.8 unit=mm
